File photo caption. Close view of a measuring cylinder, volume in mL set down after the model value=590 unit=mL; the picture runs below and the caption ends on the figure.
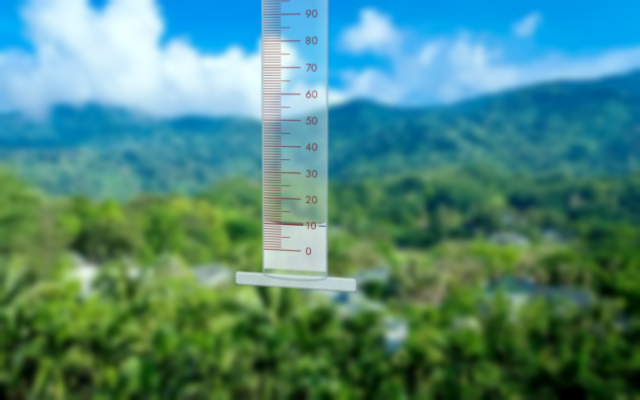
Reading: value=10 unit=mL
